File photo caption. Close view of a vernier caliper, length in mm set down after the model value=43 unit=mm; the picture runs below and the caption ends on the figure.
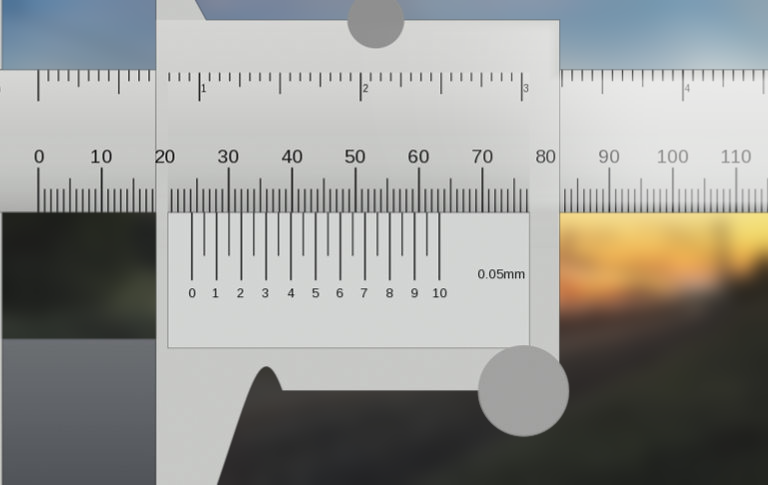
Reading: value=24.2 unit=mm
